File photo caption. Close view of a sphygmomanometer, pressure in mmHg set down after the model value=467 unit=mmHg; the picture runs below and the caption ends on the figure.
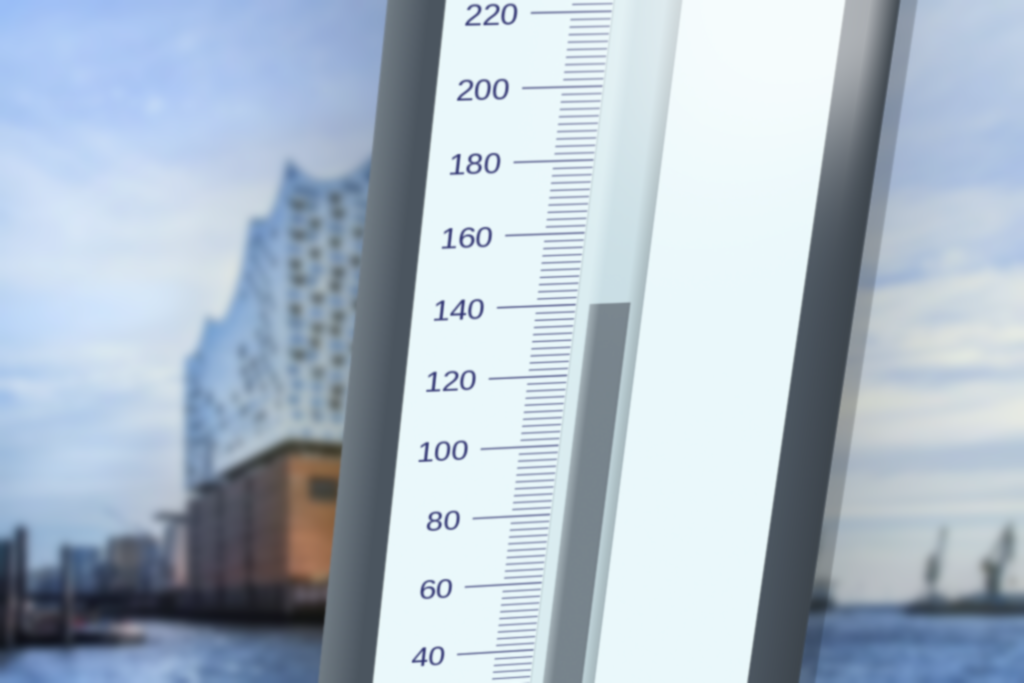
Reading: value=140 unit=mmHg
